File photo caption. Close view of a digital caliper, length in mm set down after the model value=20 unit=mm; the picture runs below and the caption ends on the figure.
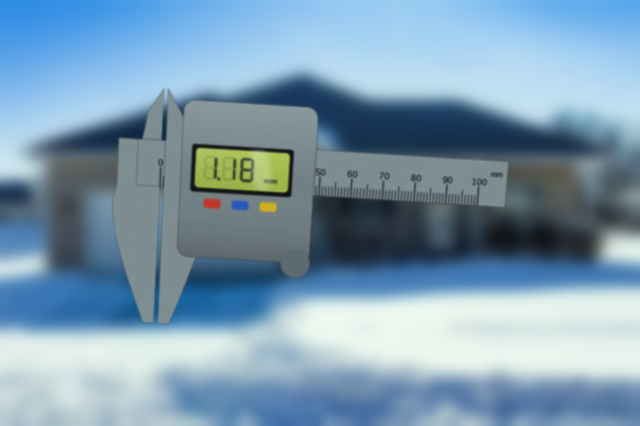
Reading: value=1.18 unit=mm
